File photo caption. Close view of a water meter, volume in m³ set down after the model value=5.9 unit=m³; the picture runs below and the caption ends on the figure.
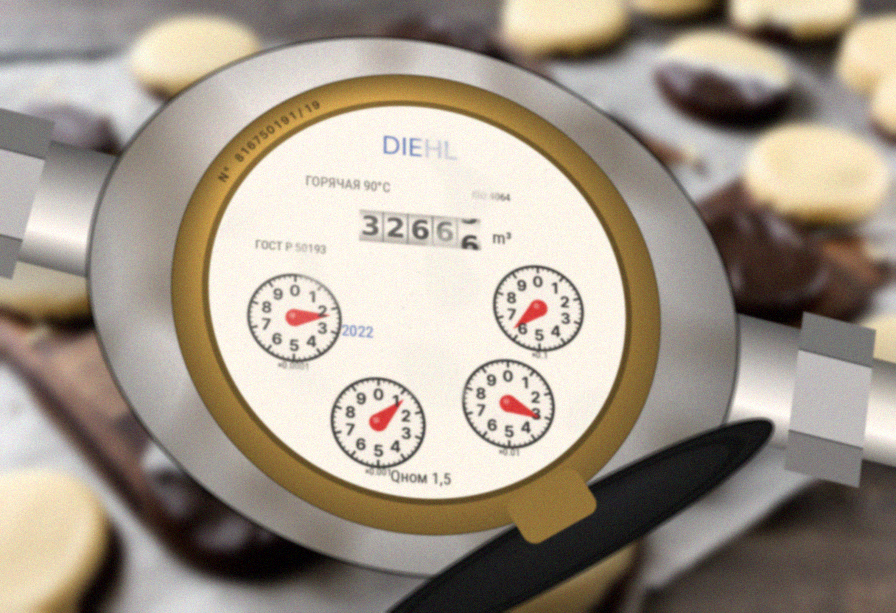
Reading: value=32665.6312 unit=m³
